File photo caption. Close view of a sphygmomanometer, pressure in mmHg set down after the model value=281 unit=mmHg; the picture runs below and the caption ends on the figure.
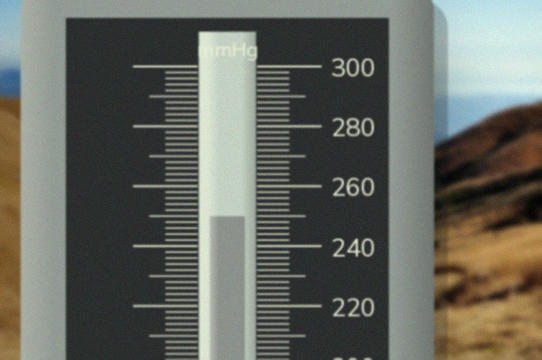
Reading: value=250 unit=mmHg
